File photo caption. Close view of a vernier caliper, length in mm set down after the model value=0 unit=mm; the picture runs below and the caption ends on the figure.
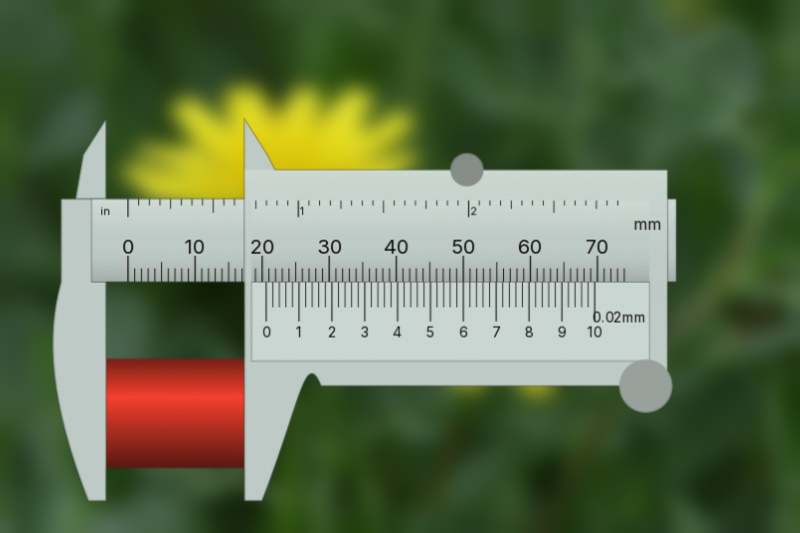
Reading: value=20.6 unit=mm
